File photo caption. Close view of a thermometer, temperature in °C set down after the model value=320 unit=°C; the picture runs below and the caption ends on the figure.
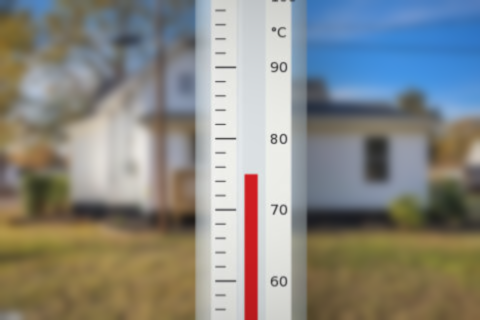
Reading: value=75 unit=°C
